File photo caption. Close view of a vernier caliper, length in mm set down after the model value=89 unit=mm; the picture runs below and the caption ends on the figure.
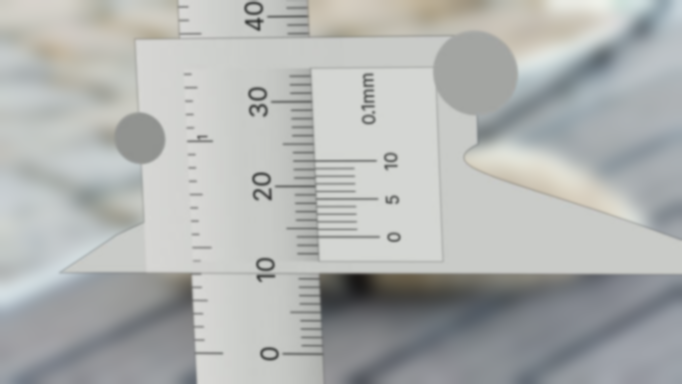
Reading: value=14.0 unit=mm
